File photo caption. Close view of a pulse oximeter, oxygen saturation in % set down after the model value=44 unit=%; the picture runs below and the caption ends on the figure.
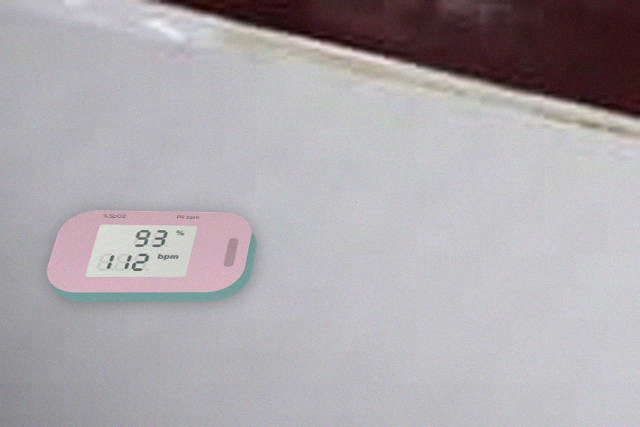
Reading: value=93 unit=%
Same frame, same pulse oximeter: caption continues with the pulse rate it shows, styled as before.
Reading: value=112 unit=bpm
